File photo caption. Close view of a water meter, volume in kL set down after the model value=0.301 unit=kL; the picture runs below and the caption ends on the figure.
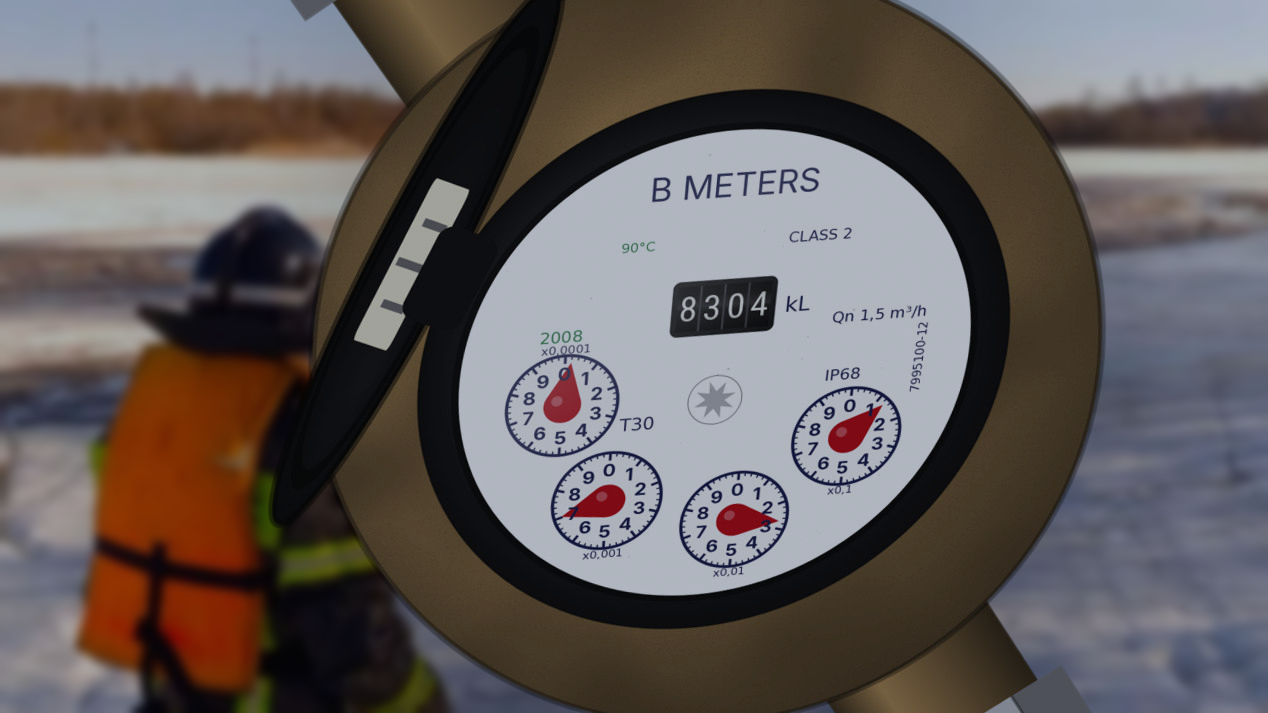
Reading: value=8304.1270 unit=kL
